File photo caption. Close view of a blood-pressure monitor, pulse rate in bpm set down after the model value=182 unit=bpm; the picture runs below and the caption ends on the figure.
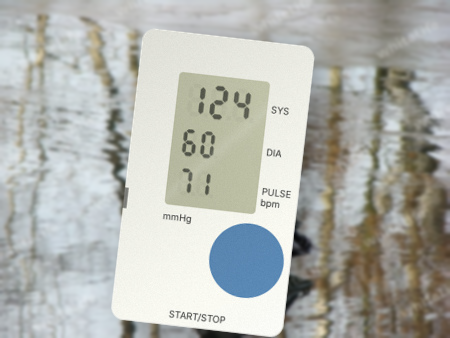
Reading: value=71 unit=bpm
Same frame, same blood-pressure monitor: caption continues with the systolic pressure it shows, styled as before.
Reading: value=124 unit=mmHg
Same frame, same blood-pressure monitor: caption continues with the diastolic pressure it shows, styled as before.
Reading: value=60 unit=mmHg
